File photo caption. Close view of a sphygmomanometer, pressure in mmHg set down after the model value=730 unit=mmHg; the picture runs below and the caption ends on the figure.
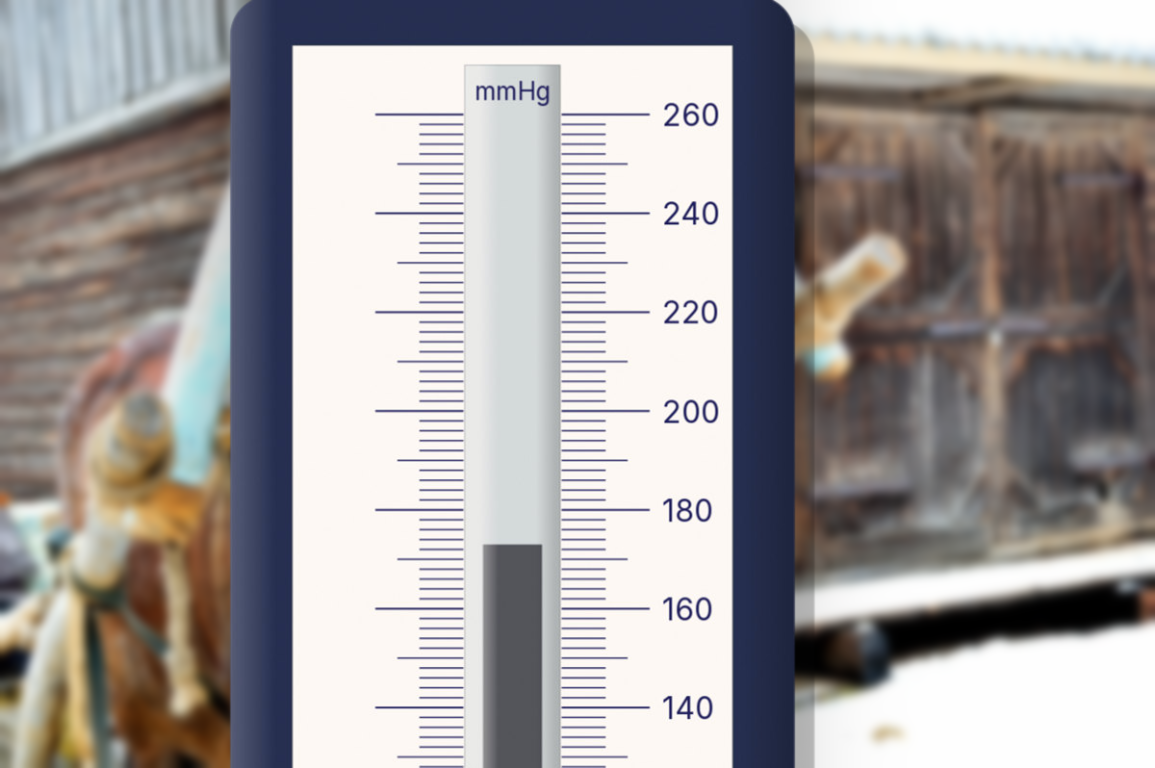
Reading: value=173 unit=mmHg
